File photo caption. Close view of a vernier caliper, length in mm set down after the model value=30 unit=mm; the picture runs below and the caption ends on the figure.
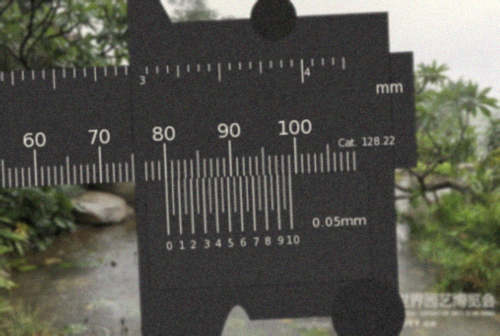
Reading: value=80.0 unit=mm
